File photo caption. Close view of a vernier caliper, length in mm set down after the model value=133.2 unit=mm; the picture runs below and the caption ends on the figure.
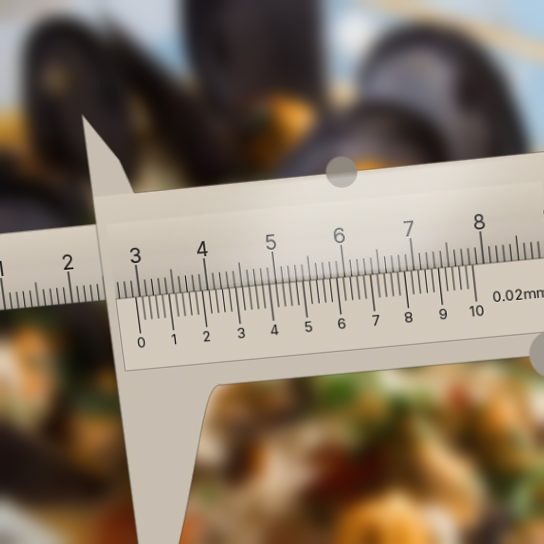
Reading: value=29.4 unit=mm
